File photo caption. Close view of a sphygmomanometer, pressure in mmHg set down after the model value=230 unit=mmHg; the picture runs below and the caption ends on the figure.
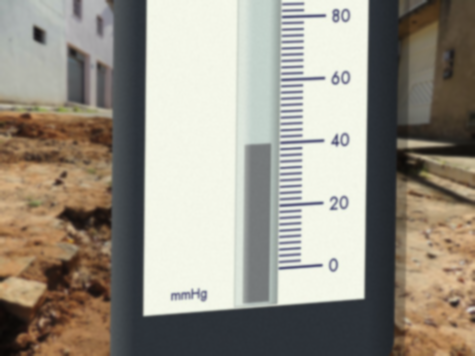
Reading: value=40 unit=mmHg
